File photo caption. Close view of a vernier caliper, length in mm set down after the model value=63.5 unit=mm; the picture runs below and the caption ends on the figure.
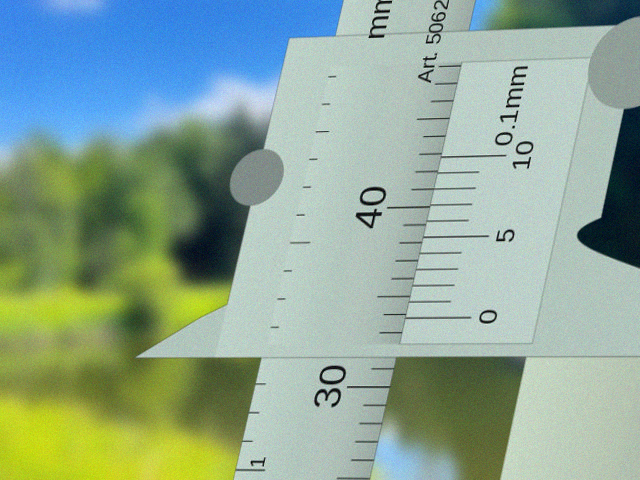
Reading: value=33.8 unit=mm
